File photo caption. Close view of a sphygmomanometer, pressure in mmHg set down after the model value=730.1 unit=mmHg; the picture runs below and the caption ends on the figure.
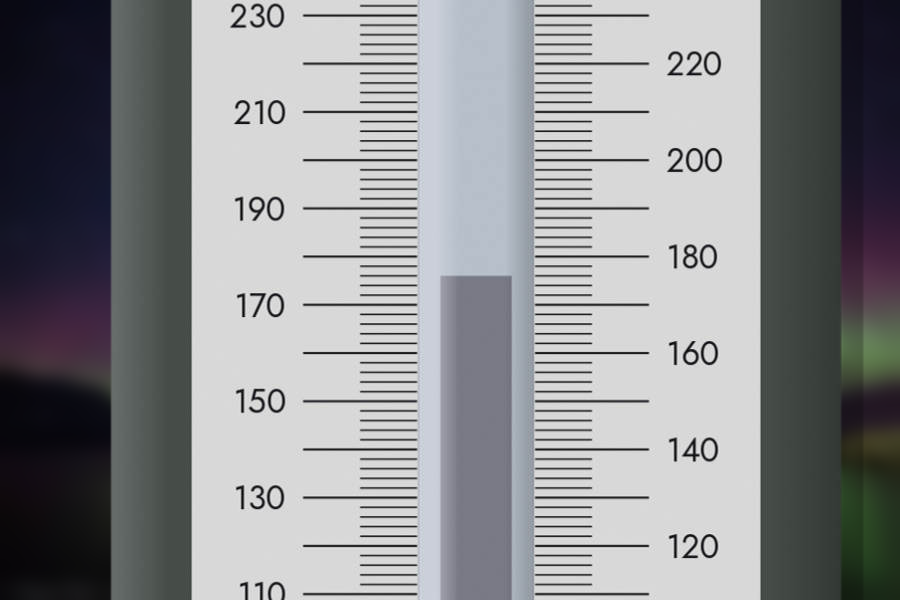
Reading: value=176 unit=mmHg
